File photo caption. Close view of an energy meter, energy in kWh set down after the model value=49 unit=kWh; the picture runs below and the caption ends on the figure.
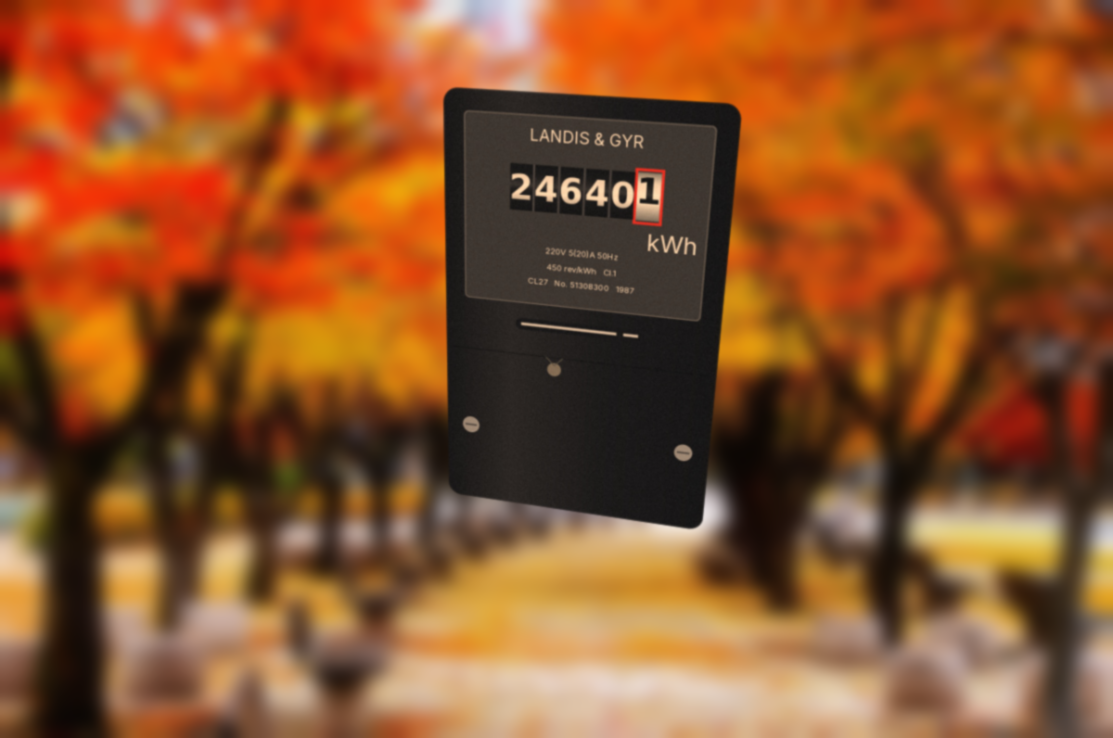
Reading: value=24640.1 unit=kWh
